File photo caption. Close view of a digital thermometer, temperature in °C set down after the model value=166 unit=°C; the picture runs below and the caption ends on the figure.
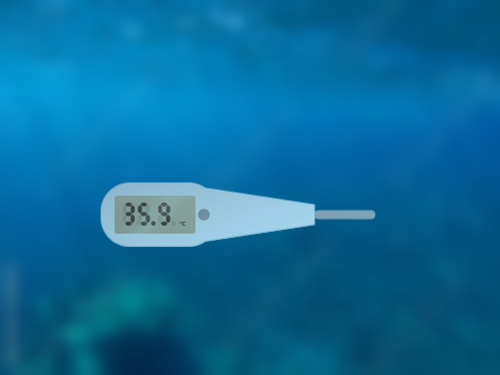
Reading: value=35.9 unit=°C
